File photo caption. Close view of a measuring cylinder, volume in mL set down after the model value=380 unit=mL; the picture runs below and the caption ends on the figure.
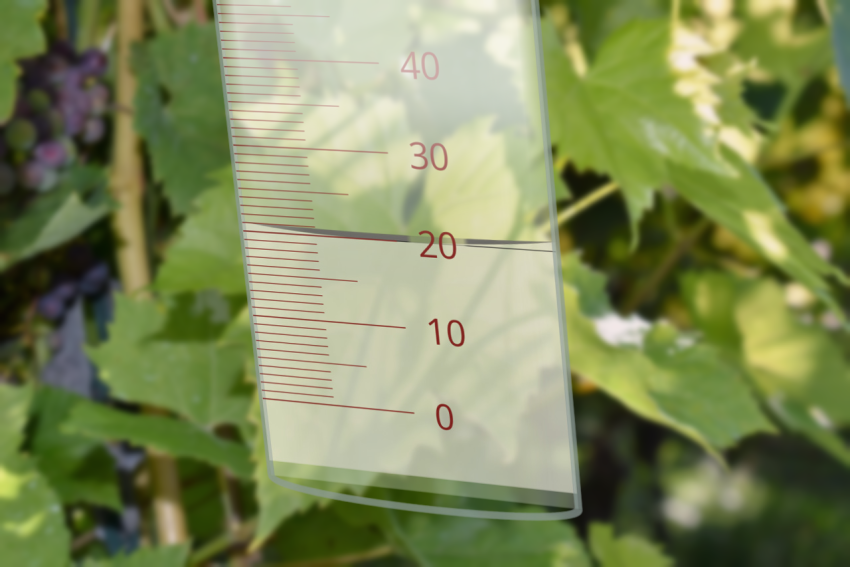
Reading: value=20 unit=mL
